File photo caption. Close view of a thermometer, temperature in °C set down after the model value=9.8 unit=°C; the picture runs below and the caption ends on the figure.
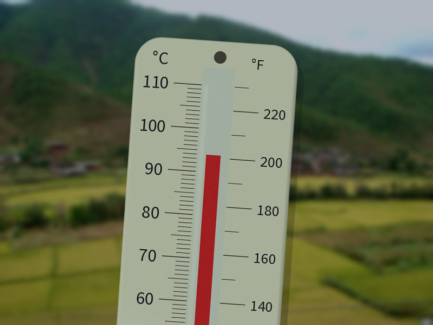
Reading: value=94 unit=°C
